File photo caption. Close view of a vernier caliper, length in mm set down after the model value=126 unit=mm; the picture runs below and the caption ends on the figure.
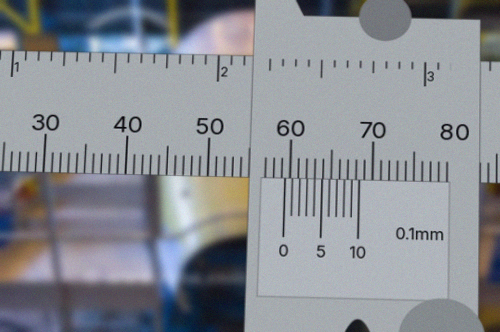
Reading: value=59.4 unit=mm
